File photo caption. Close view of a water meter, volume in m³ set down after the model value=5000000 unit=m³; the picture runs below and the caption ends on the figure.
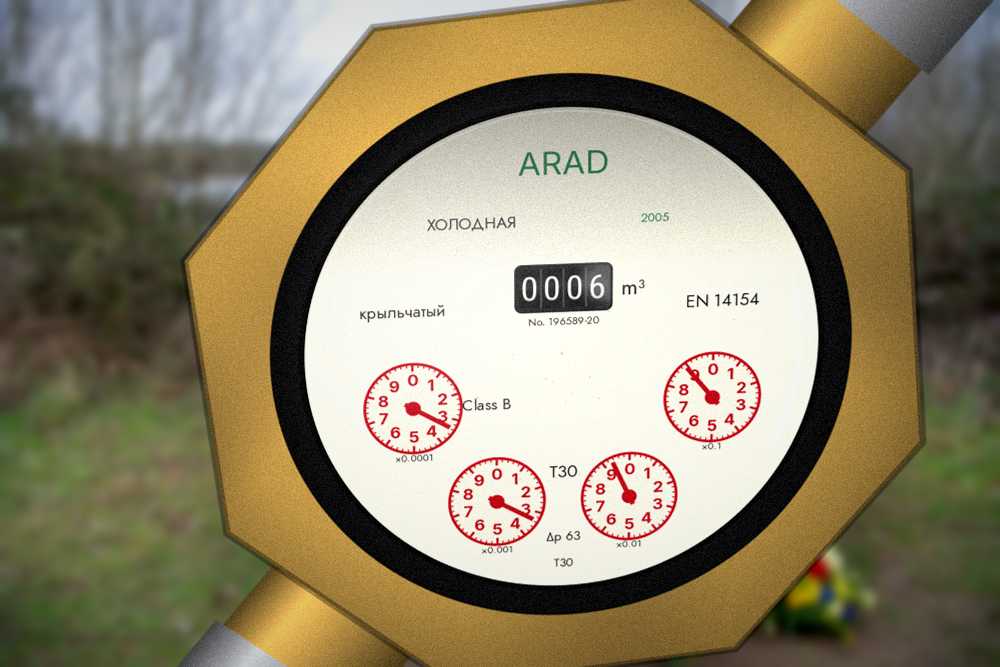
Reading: value=6.8933 unit=m³
